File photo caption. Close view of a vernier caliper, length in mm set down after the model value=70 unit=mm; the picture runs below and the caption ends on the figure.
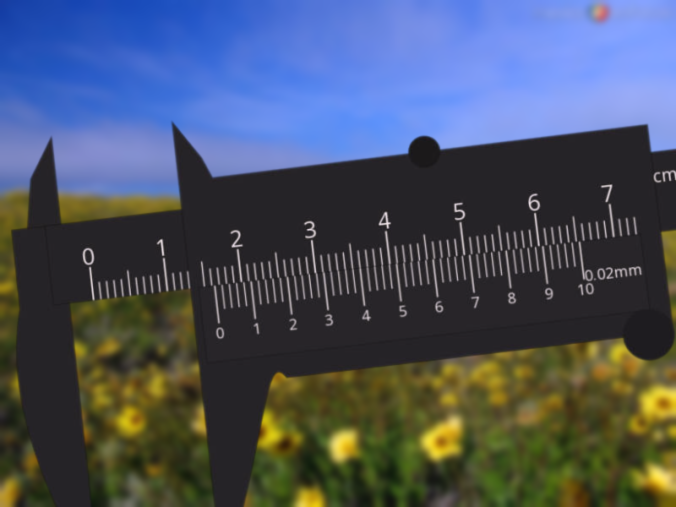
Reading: value=16.4 unit=mm
